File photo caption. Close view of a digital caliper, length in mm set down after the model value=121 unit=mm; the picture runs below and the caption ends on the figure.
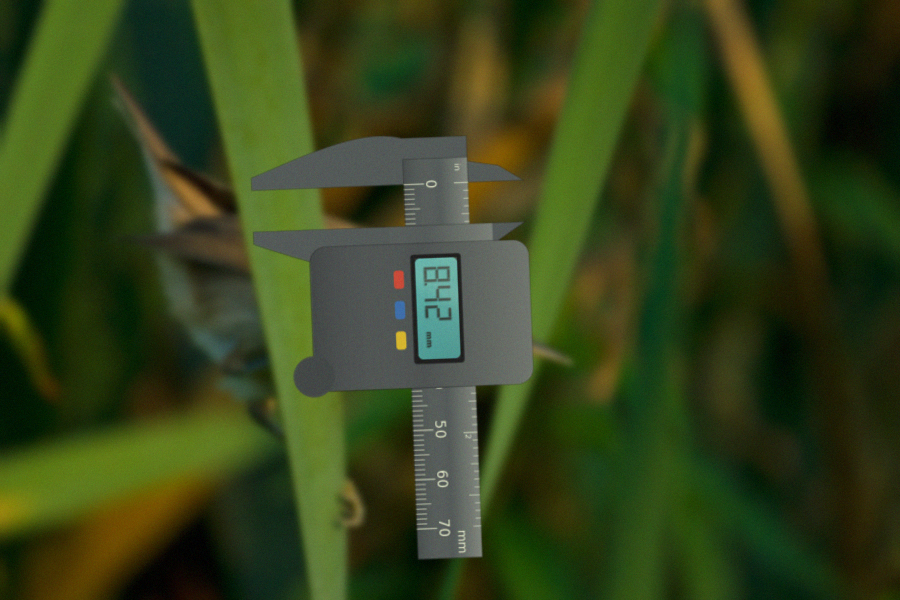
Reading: value=8.42 unit=mm
